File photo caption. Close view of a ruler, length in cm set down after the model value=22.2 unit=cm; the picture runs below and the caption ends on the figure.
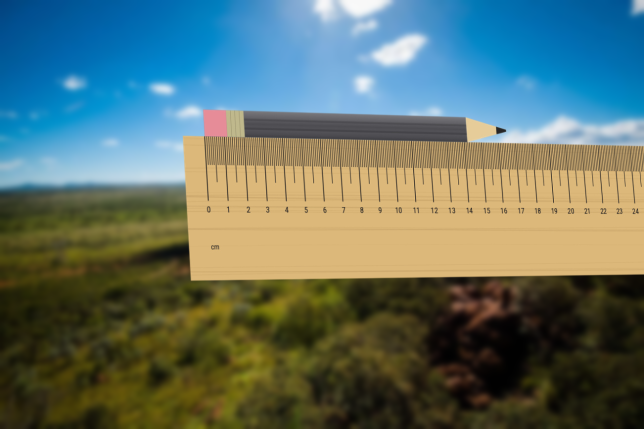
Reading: value=16.5 unit=cm
